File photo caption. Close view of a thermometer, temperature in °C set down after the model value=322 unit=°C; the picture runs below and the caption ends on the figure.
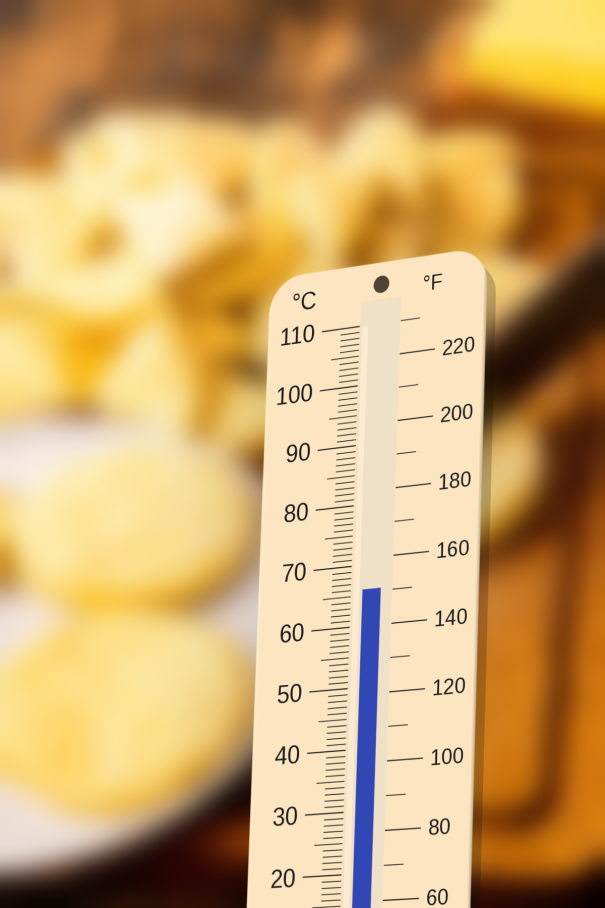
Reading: value=66 unit=°C
